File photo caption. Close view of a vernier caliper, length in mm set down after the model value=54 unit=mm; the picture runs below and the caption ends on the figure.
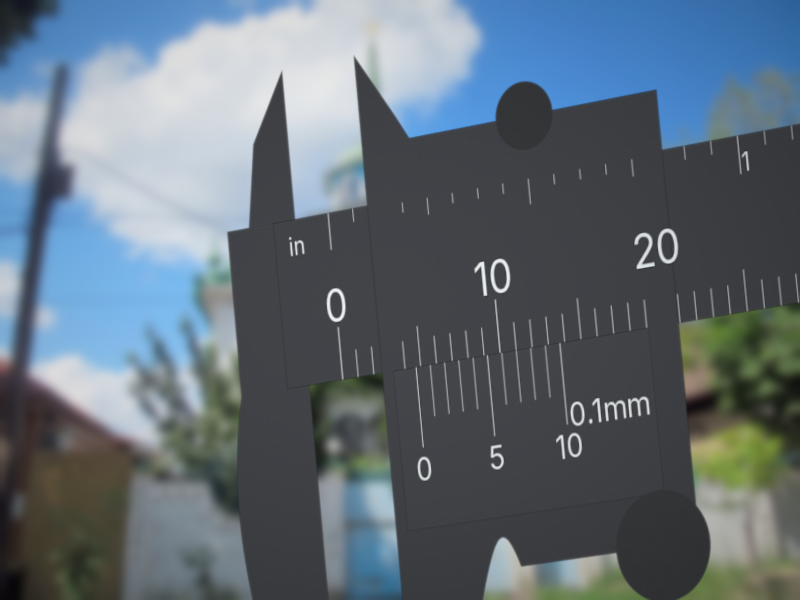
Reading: value=4.7 unit=mm
